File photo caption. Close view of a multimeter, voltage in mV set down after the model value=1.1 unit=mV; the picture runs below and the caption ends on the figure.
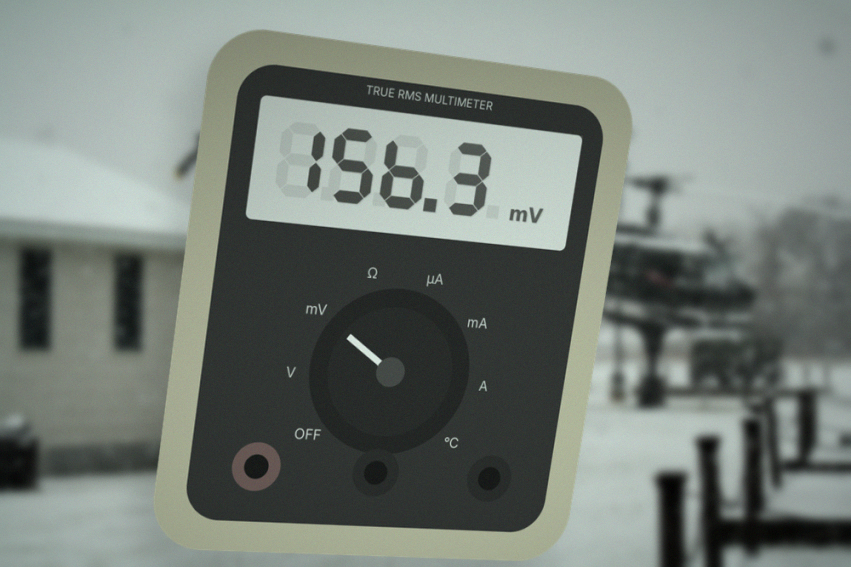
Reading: value=156.3 unit=mV
